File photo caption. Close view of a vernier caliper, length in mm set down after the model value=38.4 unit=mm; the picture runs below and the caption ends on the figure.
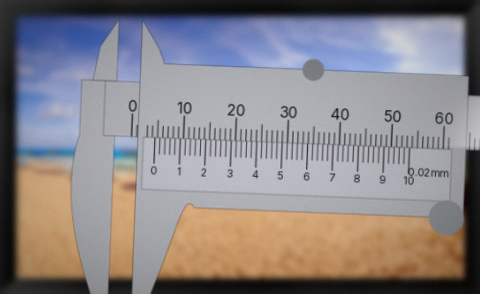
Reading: value=4.5 unit=mm
